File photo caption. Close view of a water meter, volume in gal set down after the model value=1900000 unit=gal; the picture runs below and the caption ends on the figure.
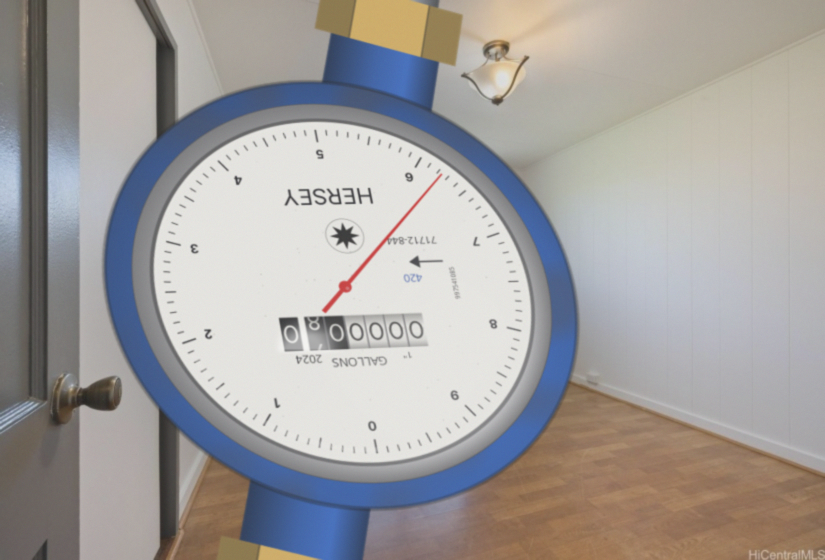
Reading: value=76.2 unit=gal
